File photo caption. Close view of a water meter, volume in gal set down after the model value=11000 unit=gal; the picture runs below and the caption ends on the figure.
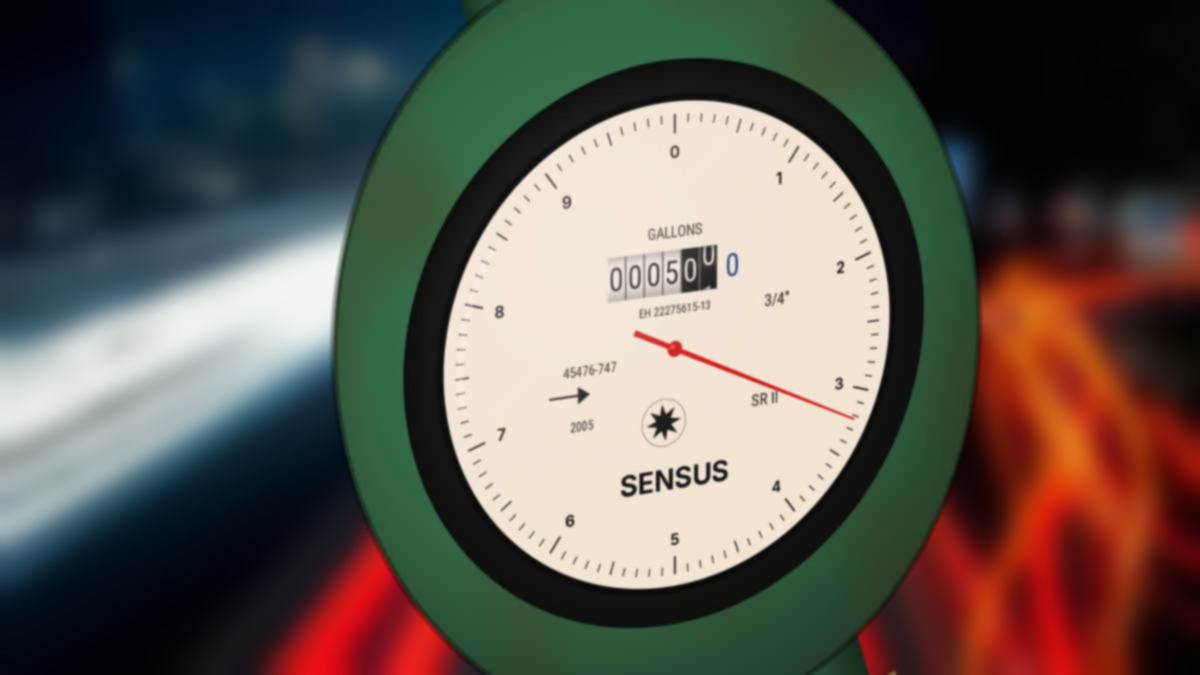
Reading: value=5003.2 unit=gal
